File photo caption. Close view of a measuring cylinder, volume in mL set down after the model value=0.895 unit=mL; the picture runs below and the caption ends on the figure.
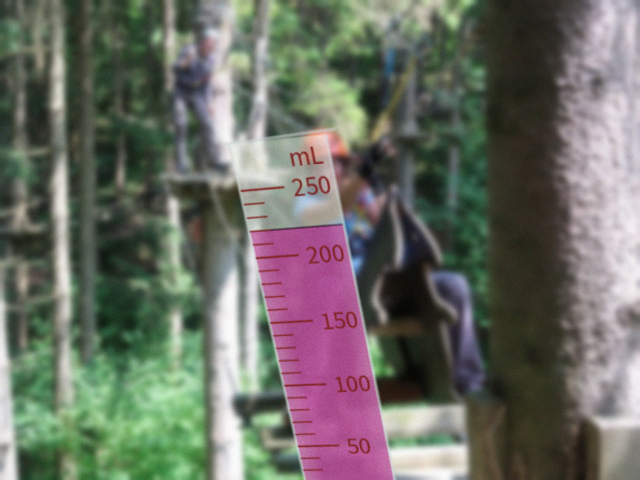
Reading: value=220 unit=mL
